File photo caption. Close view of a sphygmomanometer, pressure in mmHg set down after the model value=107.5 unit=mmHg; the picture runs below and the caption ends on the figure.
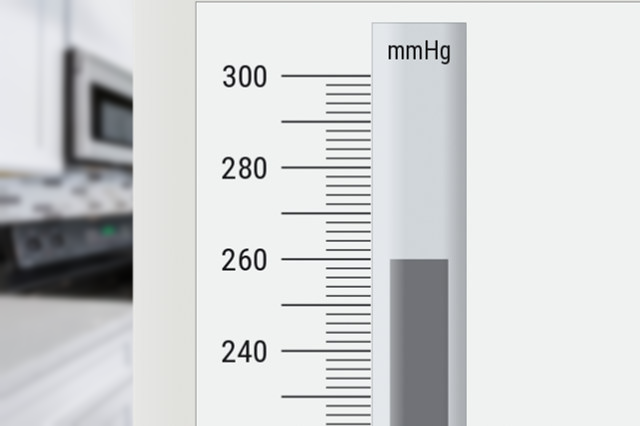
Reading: value=260 unit=mmHg
